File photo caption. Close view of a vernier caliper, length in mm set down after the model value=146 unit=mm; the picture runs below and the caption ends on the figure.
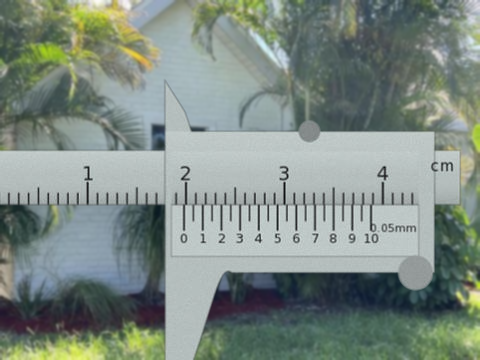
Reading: value=19.8 unit=mm
